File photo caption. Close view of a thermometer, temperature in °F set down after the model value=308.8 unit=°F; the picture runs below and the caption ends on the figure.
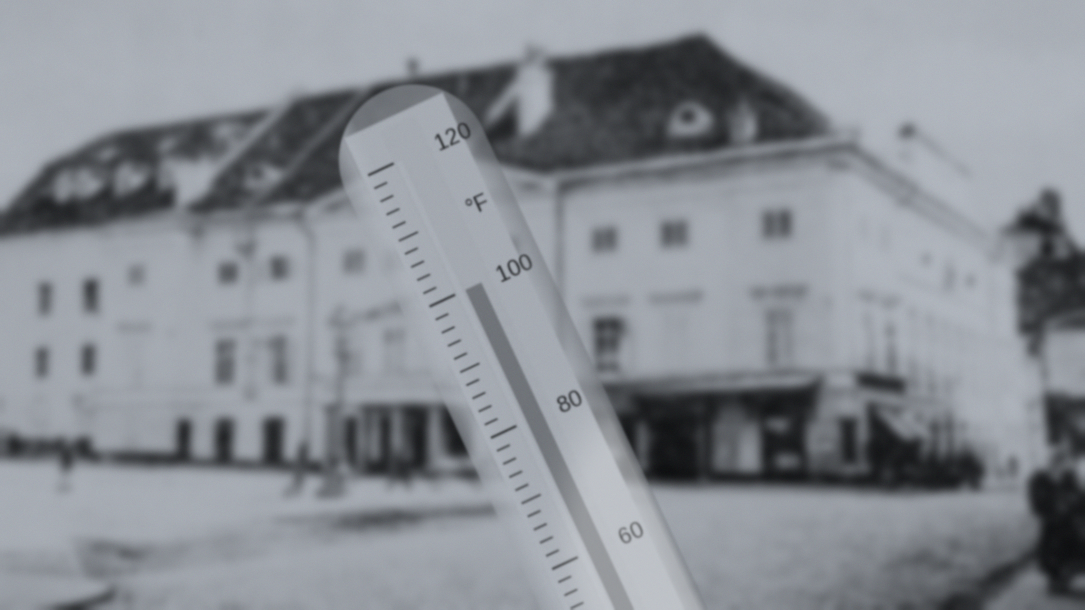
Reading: value=100 unit=°F
